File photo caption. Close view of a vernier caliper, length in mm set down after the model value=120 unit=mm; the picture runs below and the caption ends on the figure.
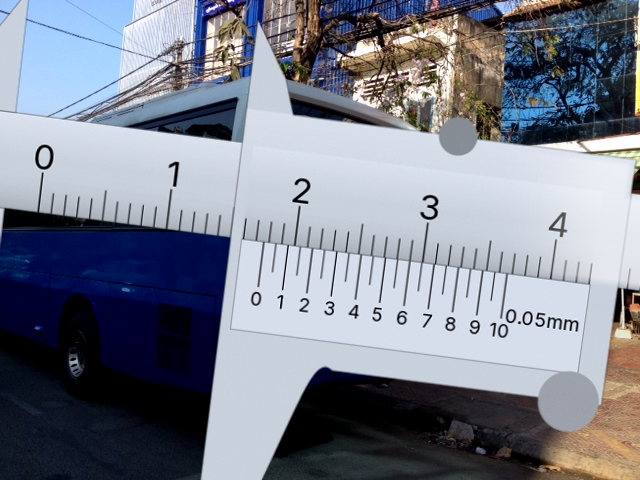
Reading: value=17.6 unit=mm
